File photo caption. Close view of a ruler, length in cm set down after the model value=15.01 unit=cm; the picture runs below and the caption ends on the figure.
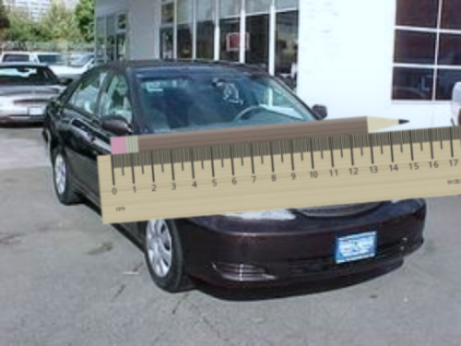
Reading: value=15 unit=cm
